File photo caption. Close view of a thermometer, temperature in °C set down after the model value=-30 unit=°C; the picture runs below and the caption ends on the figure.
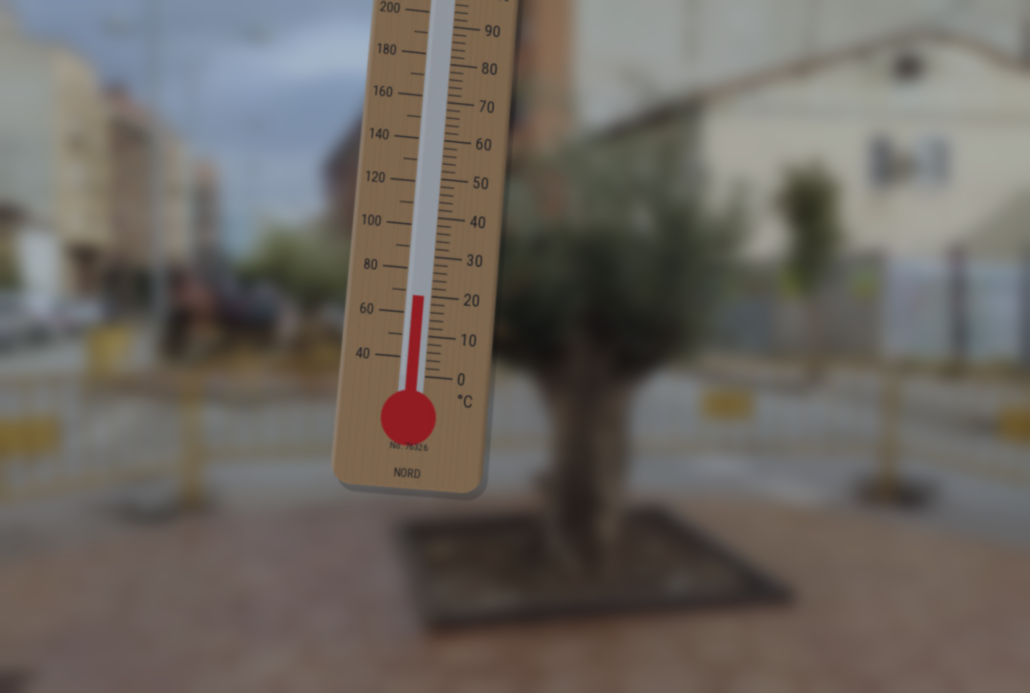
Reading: value=20 unit=°C
